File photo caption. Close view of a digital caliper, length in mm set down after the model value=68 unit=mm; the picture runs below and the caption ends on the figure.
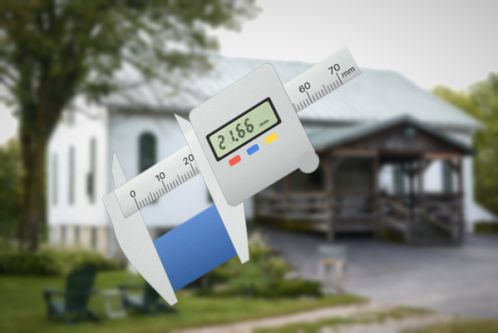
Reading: value=21.66 unit=mm
